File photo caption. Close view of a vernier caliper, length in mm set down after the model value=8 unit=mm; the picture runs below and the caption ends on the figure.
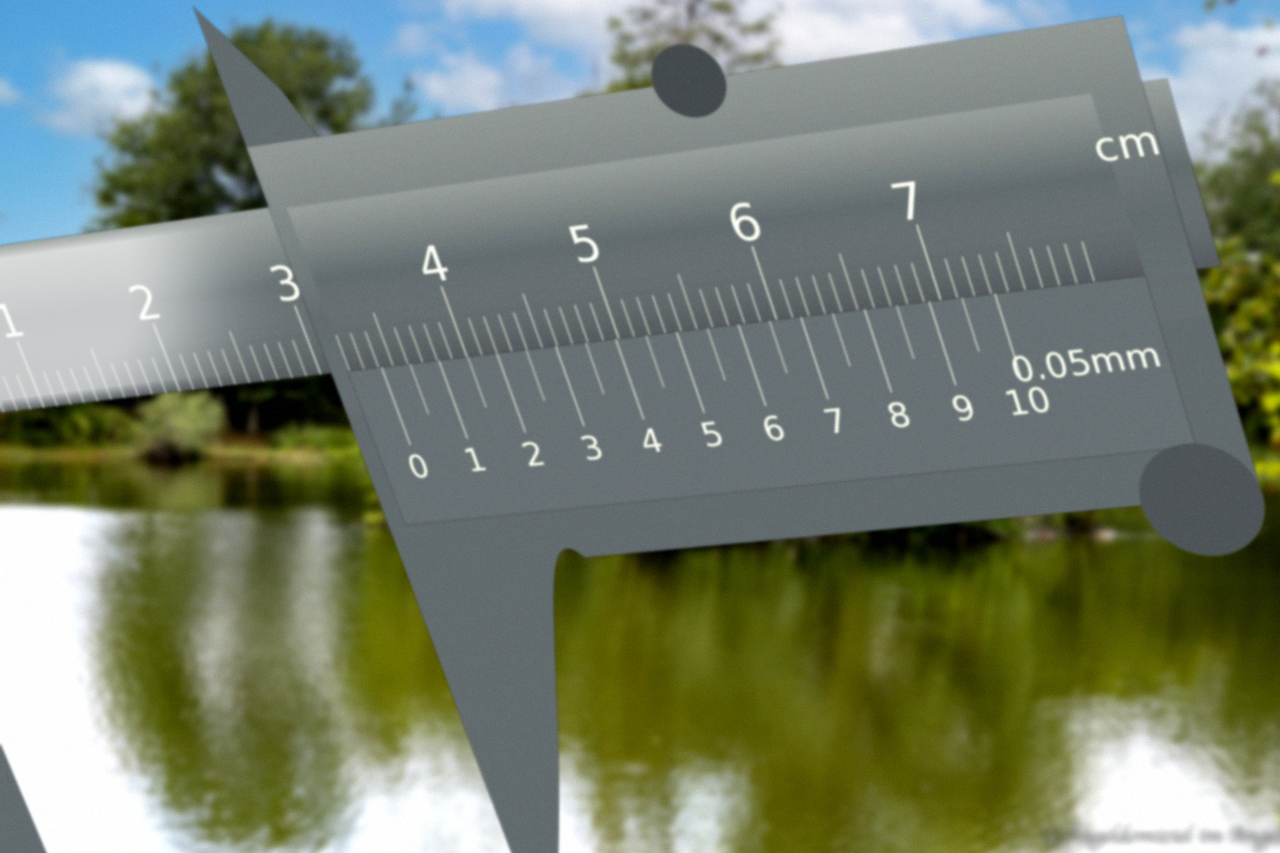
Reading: value=34.2 unit=mm
